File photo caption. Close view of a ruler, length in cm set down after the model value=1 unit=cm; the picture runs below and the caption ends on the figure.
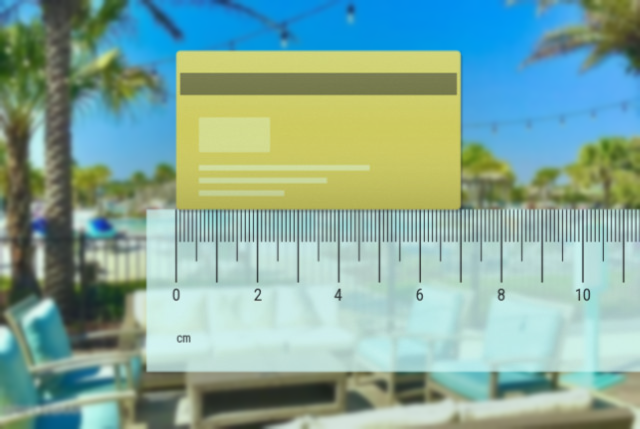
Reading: value=7 unit=cm
